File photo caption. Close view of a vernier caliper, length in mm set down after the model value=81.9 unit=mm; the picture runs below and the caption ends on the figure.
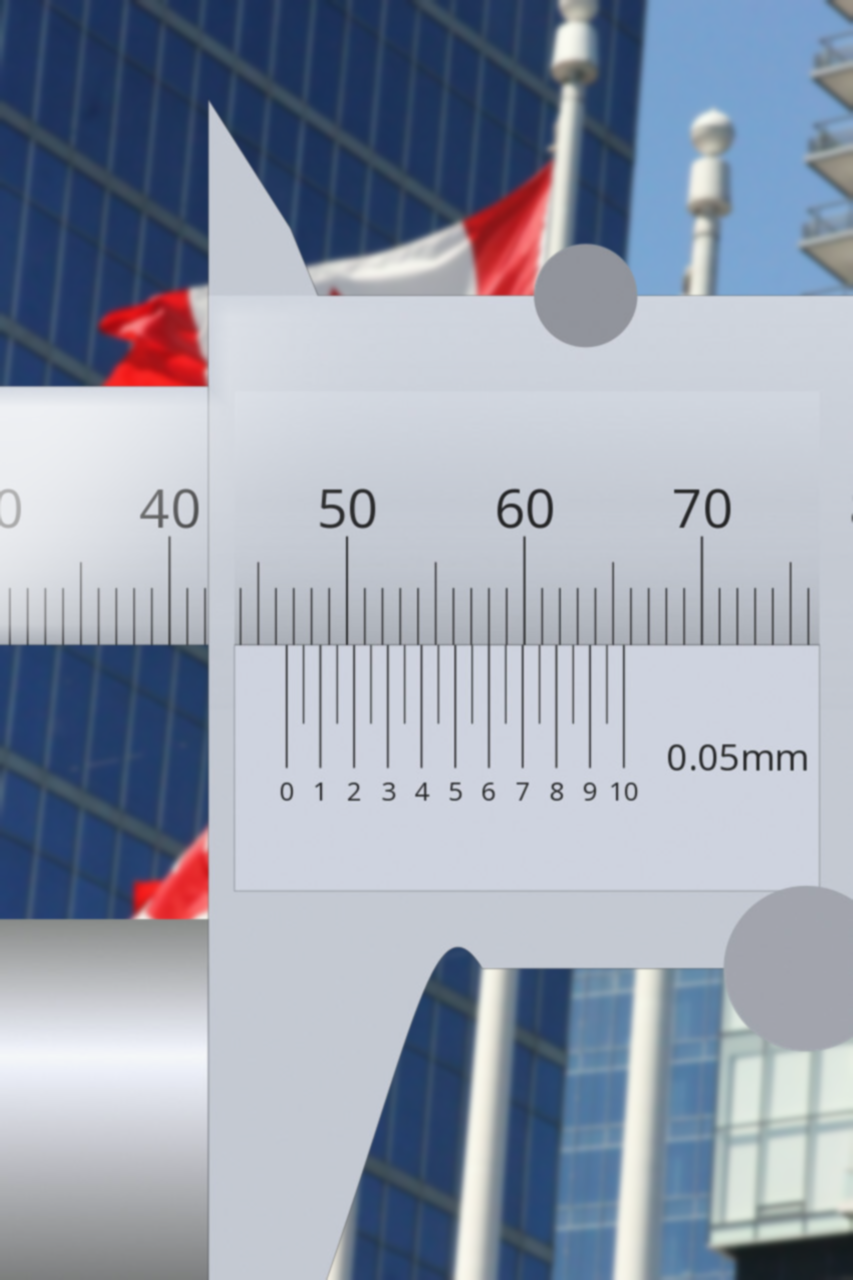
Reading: value=46.6 unit=mm
